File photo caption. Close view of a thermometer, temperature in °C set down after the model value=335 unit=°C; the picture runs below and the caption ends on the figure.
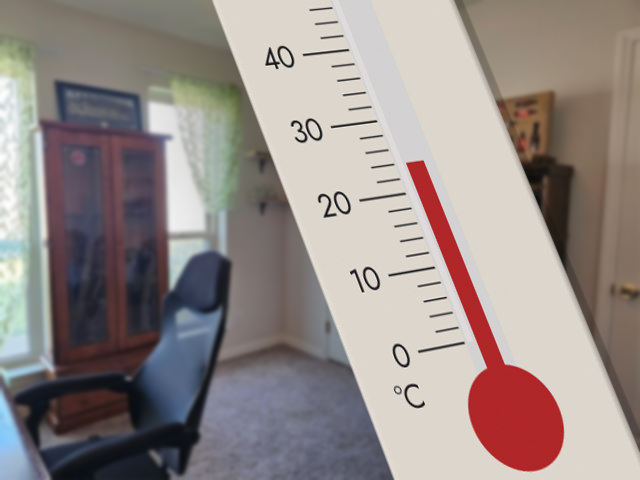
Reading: value=24 unit=°C
